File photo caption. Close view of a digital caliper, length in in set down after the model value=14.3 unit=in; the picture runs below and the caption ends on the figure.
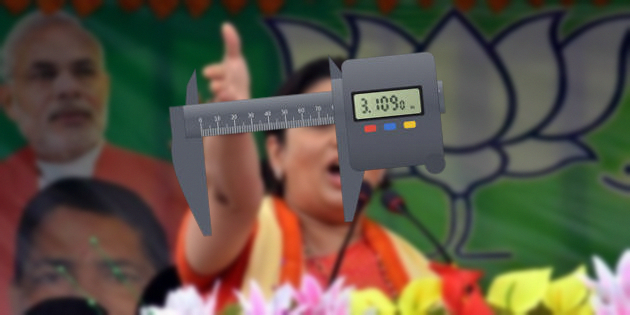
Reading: value=3.1090 unit=in
